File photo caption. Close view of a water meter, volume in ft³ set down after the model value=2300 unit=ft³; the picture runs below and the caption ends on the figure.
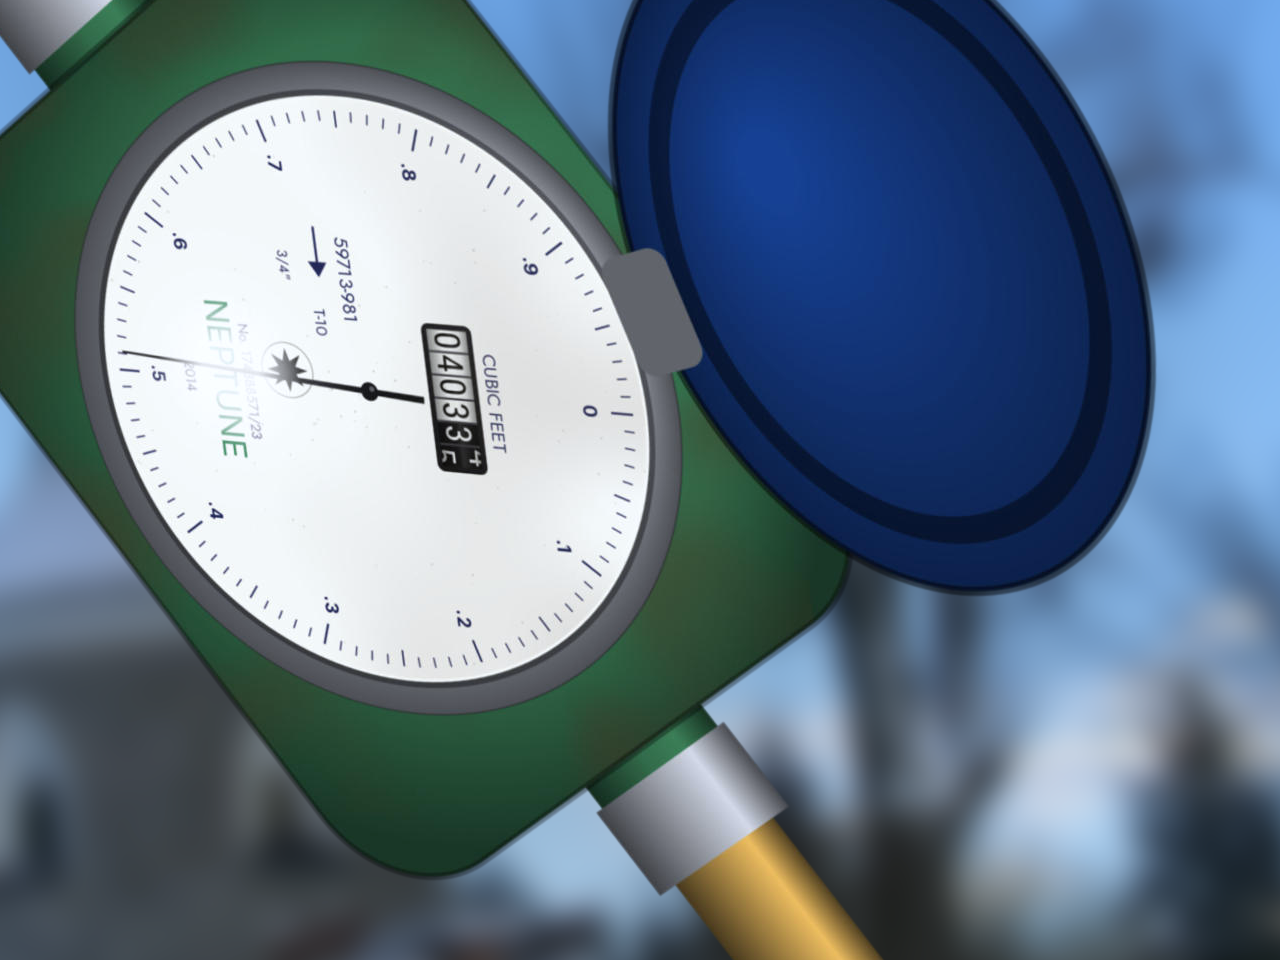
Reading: value=40334.51 unit=ft³
